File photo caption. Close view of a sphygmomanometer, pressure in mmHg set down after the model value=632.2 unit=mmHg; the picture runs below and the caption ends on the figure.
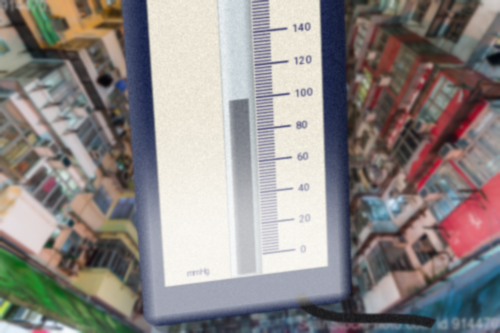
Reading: value=100 unit=mmHg
